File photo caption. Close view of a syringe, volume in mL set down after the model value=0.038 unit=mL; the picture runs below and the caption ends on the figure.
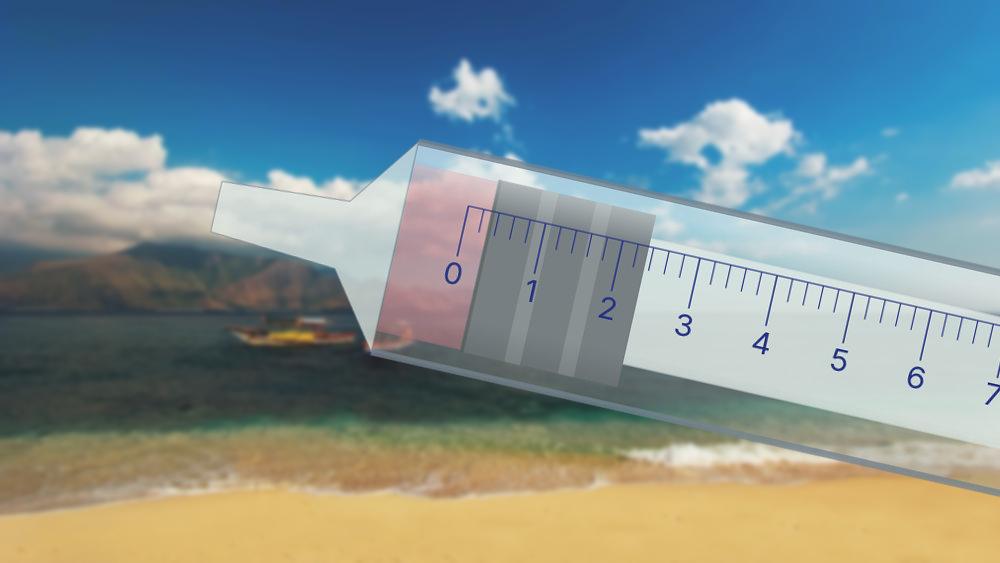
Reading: value=0.3 unit=mL
